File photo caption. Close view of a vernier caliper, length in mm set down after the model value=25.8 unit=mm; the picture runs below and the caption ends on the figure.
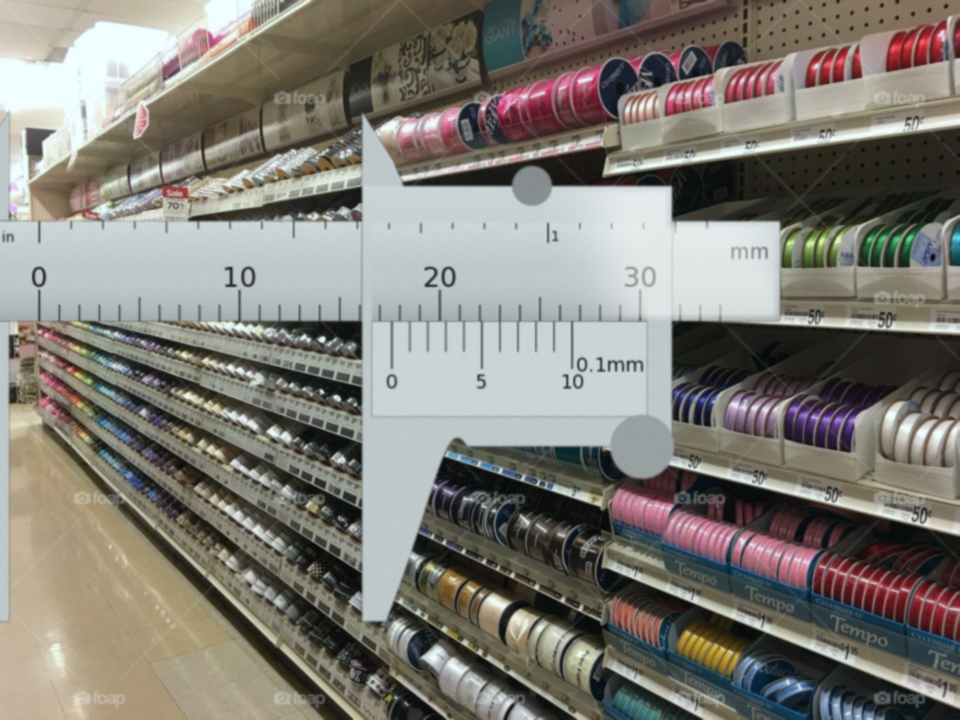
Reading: value=17.6 unit=mm
